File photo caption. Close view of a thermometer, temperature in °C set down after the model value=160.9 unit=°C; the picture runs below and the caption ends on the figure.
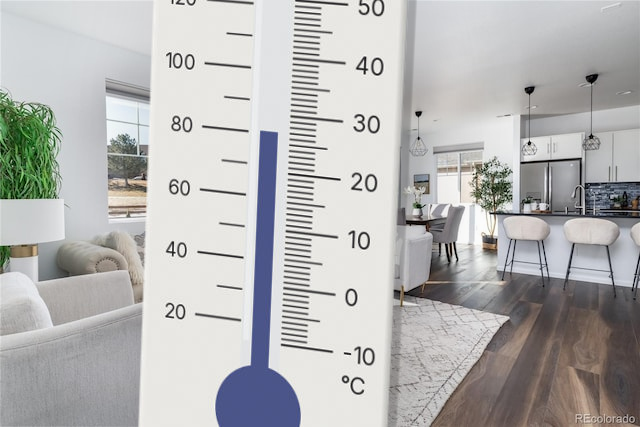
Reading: value=27 unit=°C
